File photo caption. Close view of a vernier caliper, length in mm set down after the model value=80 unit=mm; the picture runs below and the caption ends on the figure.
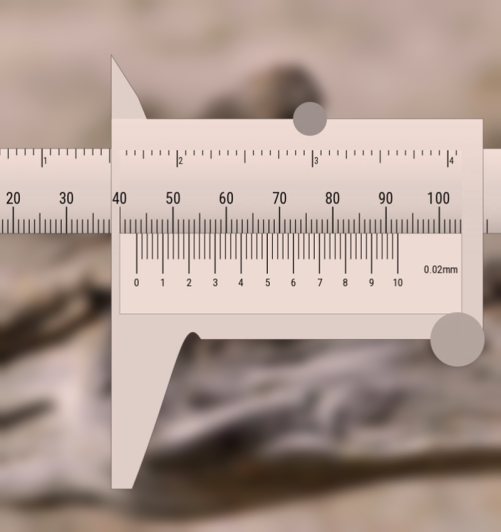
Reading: value=43.2 unit=mm
